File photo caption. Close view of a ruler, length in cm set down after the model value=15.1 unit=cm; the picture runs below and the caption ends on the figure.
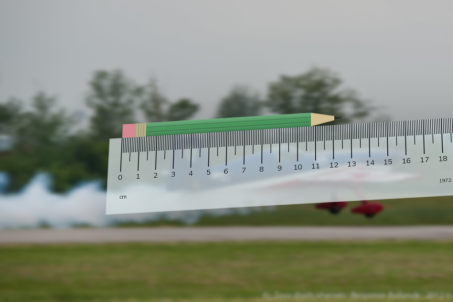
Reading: value=12.5 unit=cm
